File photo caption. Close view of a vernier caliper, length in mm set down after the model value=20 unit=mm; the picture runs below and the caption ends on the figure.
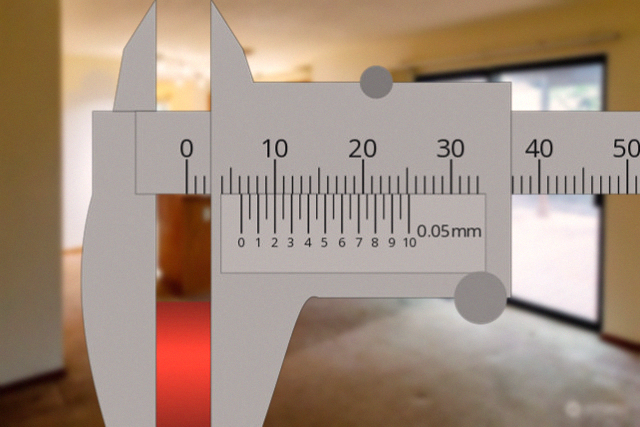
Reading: value=6.2 unit=mm
